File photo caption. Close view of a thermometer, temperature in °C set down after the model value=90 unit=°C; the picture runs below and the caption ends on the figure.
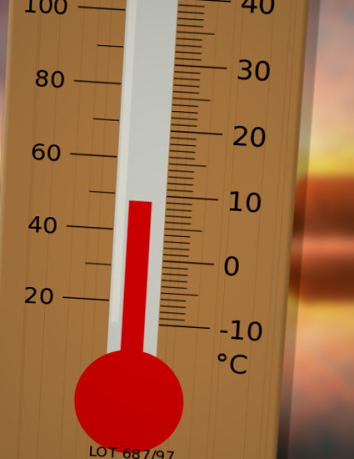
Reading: value=9 unit=°C
